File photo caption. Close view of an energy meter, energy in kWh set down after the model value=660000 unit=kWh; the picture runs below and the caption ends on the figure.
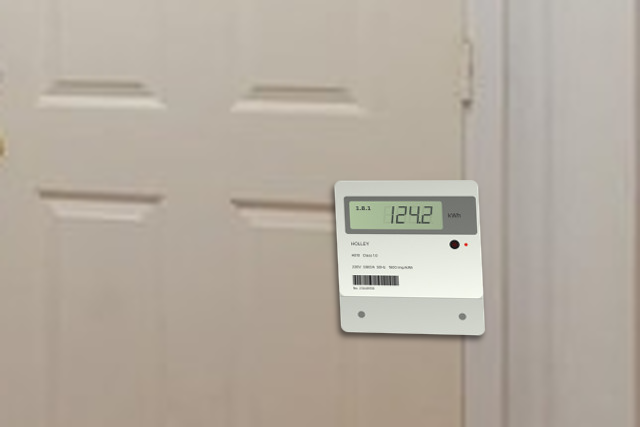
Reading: value=124.2 unit=kWh
